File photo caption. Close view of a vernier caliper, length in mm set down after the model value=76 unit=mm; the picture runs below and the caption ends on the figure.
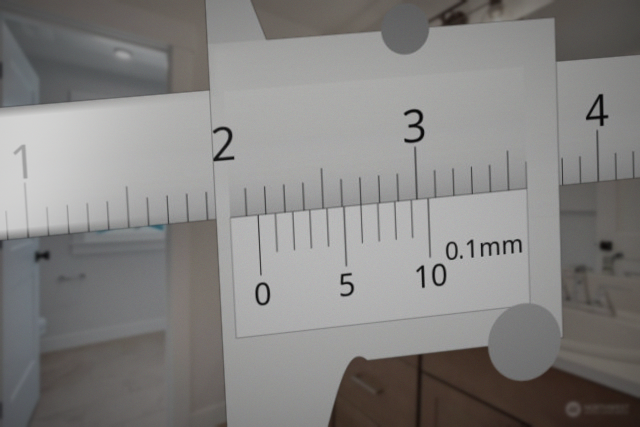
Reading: value=21.6 unit=mm
